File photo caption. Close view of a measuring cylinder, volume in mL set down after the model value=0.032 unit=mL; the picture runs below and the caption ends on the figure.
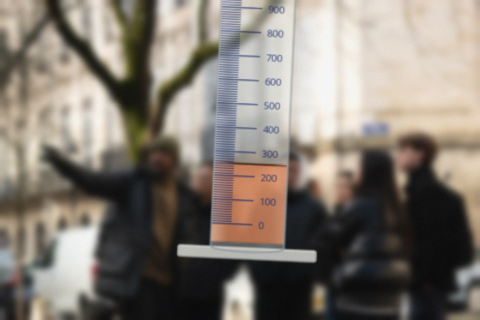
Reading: value=250 unit=mL
